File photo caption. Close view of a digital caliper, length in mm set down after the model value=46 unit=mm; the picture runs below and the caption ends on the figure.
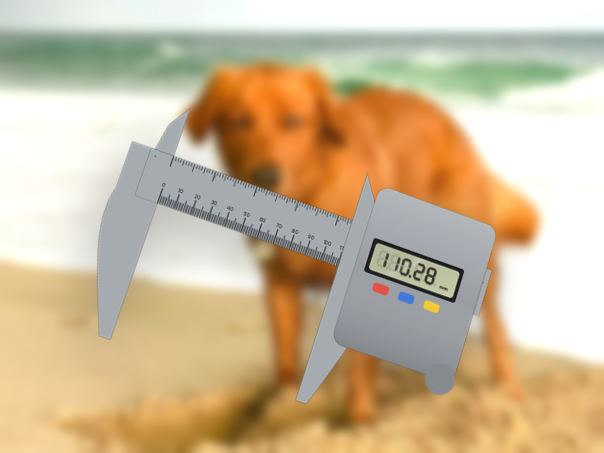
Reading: value=110.28 unit=mm
